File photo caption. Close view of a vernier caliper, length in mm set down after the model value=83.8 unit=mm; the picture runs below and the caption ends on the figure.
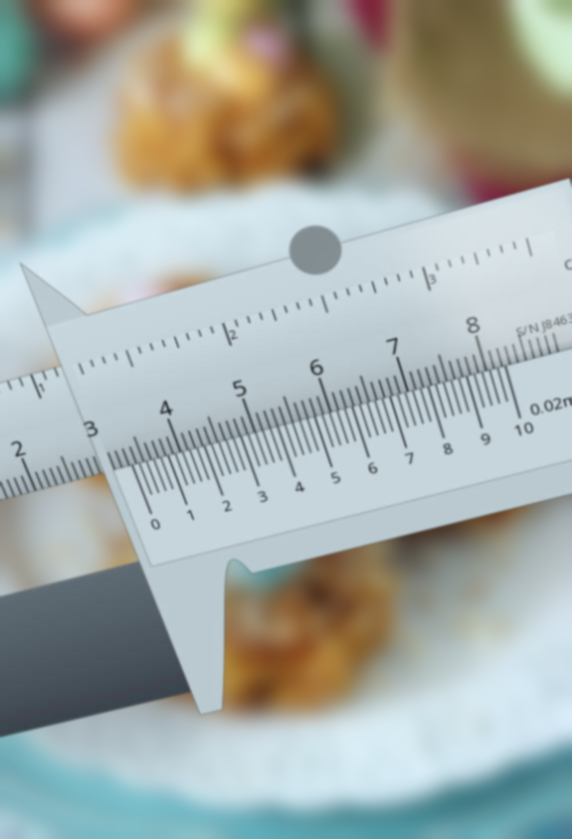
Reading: value=33.4 unit=mm
